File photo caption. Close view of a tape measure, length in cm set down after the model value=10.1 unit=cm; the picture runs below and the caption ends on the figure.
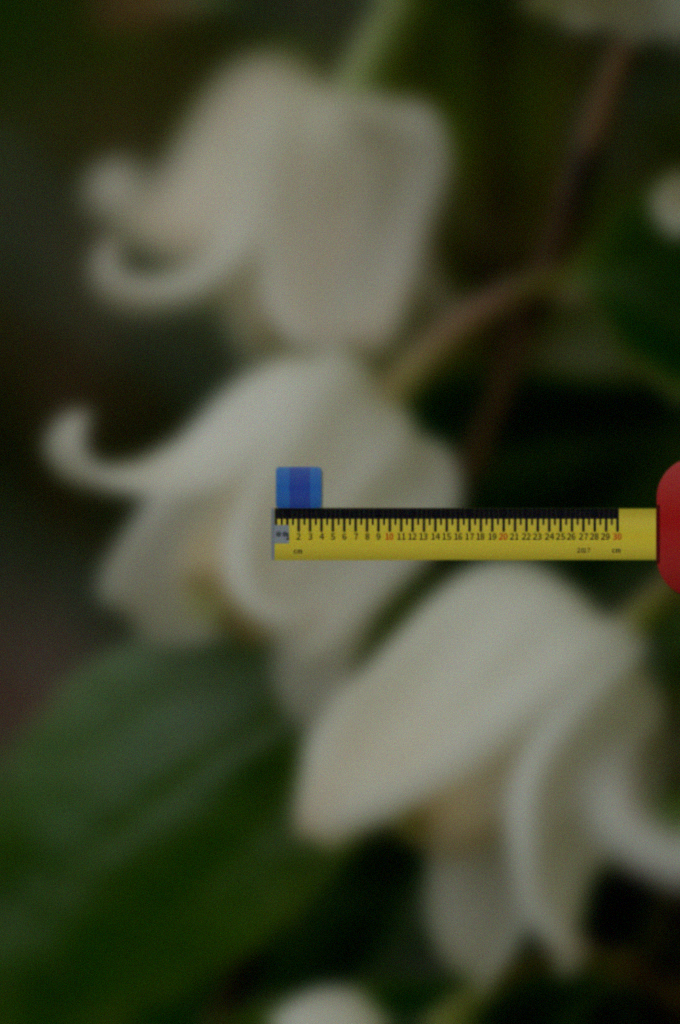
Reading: value=4 unit=cm
